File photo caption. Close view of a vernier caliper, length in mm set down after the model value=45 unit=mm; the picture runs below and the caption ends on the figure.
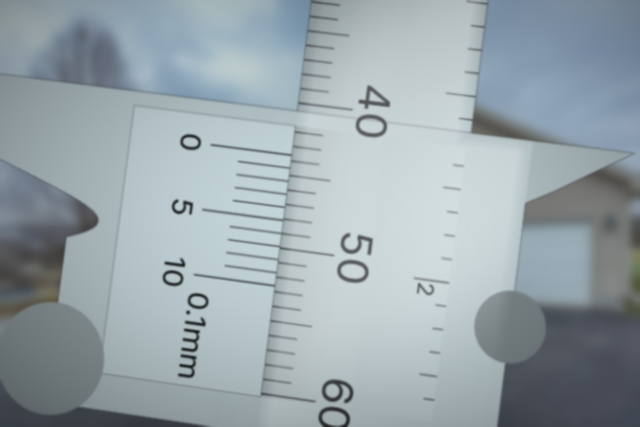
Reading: value=43.6 unit=mm
